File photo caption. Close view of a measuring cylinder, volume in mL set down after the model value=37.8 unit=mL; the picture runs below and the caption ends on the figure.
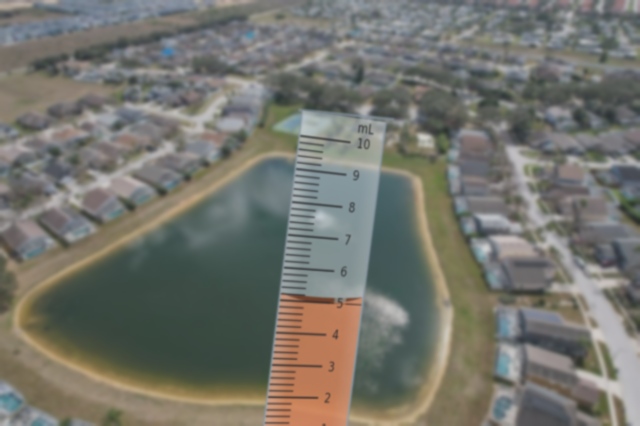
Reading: value=5 unit=mL
